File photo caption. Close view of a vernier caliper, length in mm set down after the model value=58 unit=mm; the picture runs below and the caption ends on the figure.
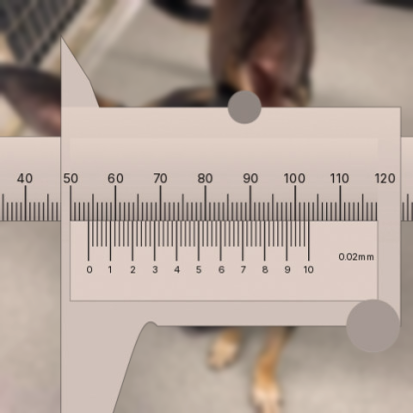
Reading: value=54.0 unit=mm
